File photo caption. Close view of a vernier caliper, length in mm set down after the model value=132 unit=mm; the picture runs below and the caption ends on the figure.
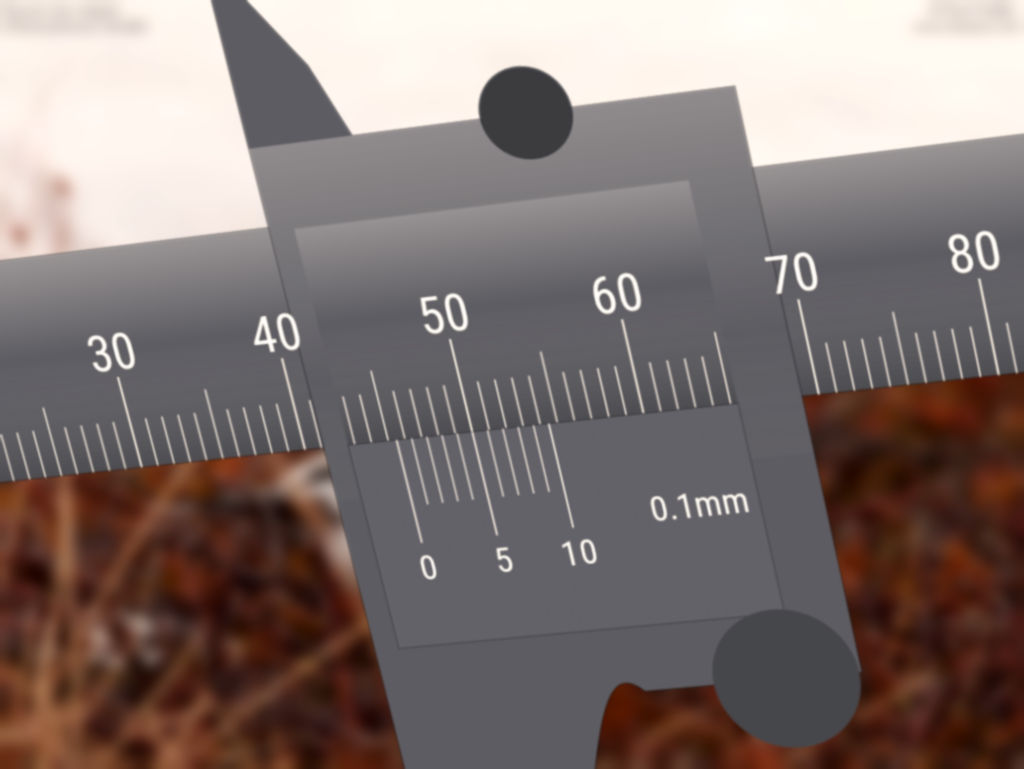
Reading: value=45.5 unit=mm
